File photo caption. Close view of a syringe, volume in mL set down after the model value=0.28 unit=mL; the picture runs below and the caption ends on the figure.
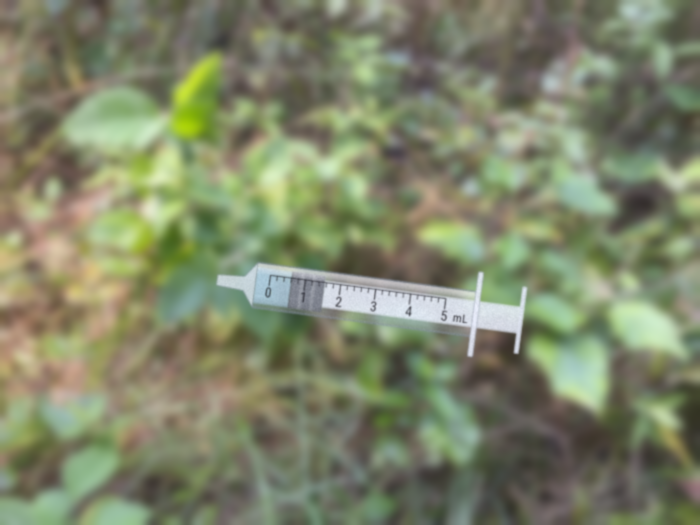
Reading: value=0.6 unit=mL
